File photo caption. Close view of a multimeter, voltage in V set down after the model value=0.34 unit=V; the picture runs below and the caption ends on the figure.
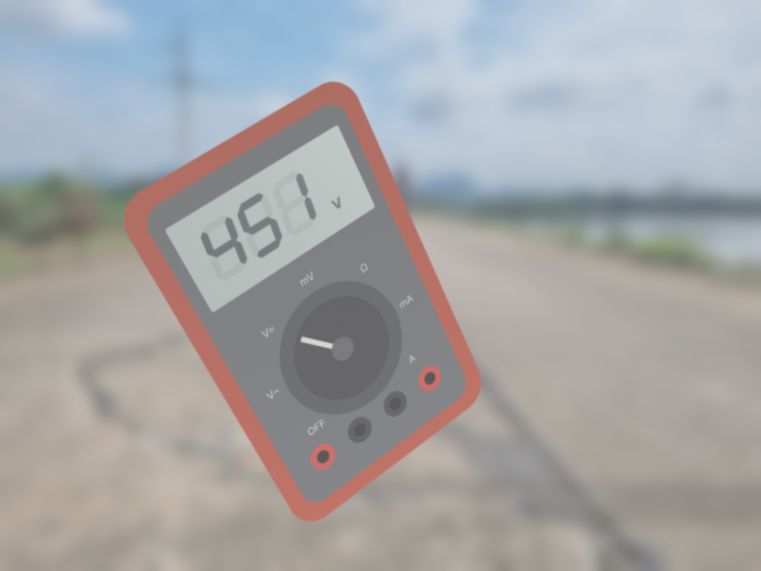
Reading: value=451 unit=V
